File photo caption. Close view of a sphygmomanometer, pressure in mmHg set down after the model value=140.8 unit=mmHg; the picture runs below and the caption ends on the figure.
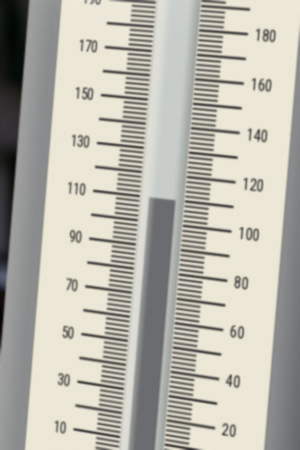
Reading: value=110 unit=mmHg
